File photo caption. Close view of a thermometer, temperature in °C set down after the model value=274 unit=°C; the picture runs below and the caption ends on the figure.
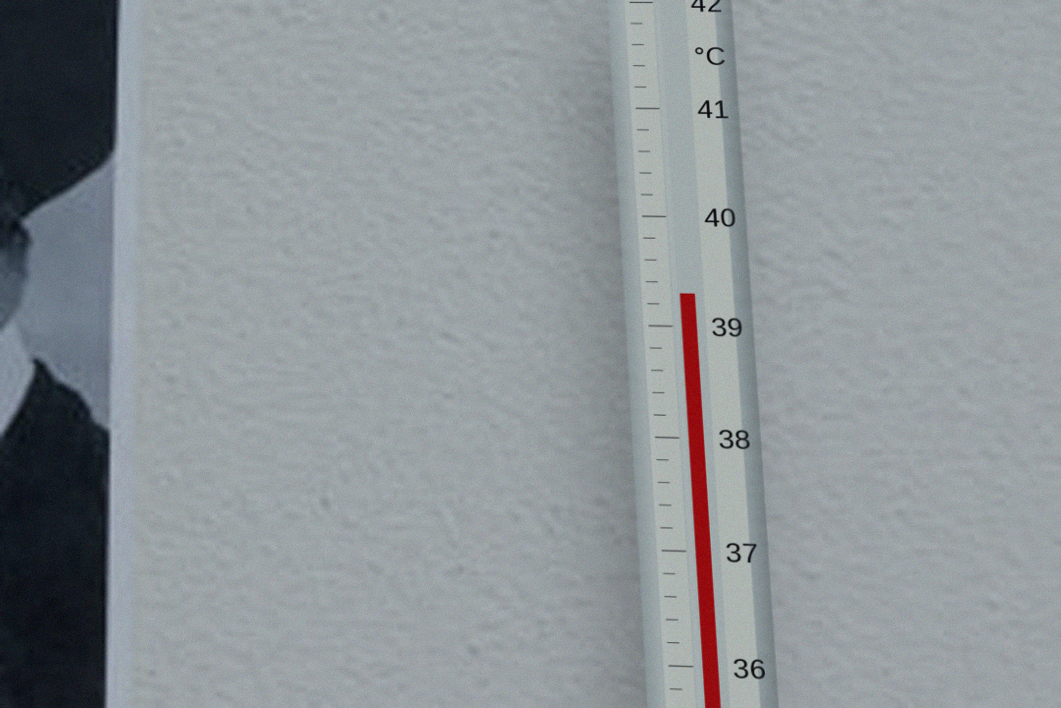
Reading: value=39.3 unit=°C
